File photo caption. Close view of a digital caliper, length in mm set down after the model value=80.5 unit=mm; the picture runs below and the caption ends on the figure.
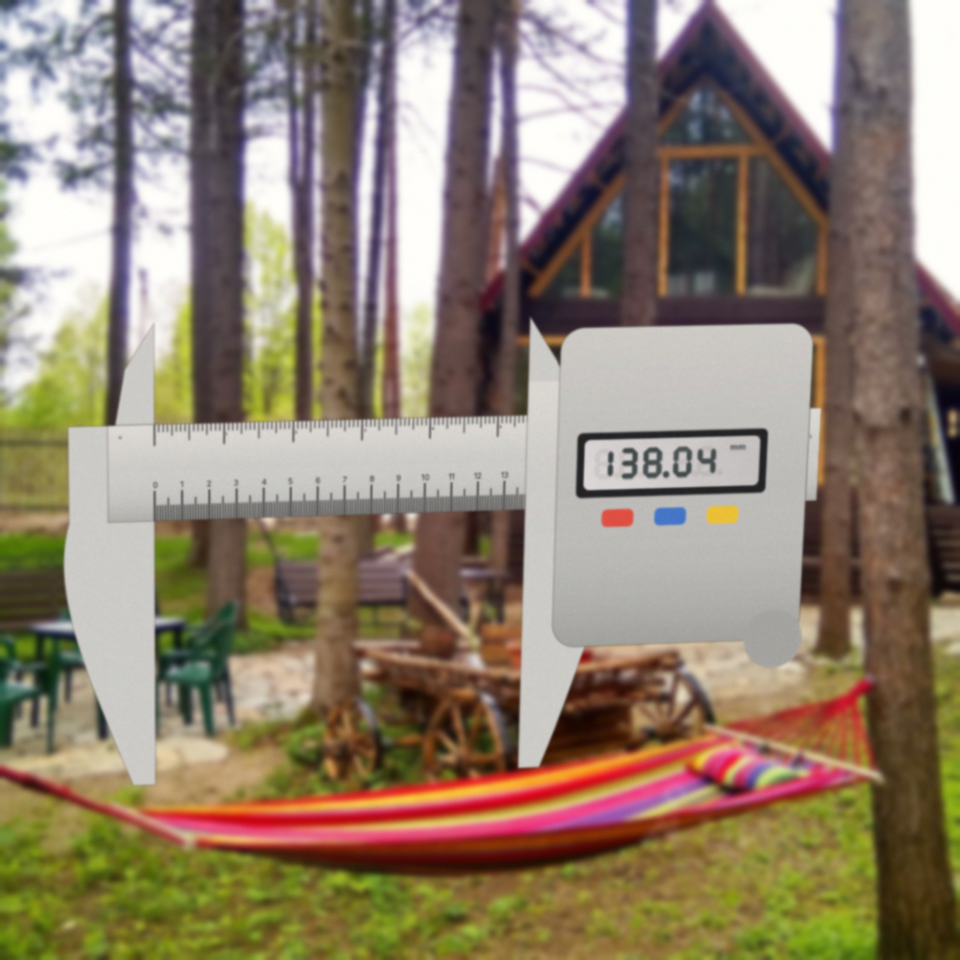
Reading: value=138.04 unit=mm
